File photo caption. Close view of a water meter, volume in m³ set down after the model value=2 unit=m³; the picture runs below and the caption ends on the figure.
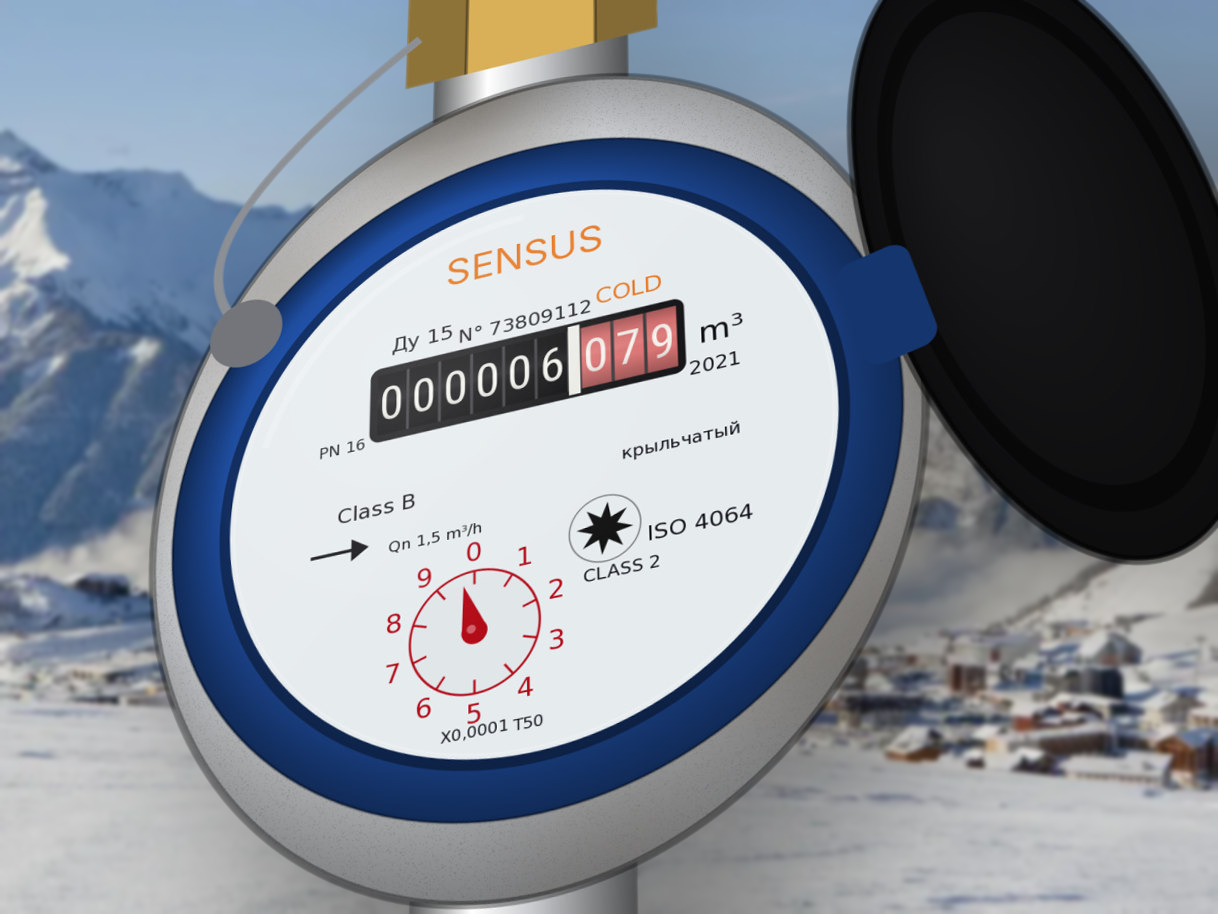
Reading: value=6.0789 unit=m³
